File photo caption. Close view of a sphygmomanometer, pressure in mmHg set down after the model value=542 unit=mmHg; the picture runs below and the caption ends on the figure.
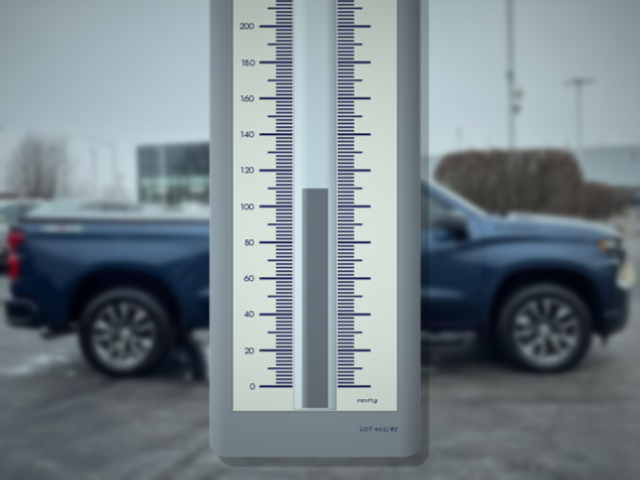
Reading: value=110 unit=mmHg
